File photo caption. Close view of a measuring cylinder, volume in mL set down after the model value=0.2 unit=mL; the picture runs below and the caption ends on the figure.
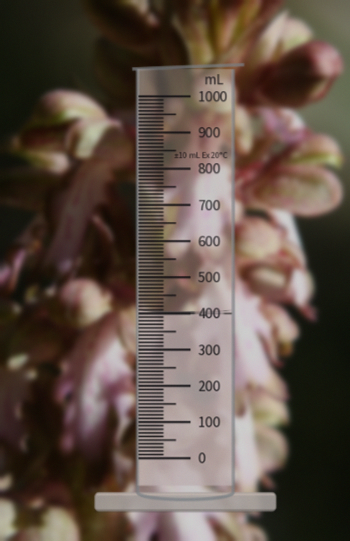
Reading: value=400 unit=mL
